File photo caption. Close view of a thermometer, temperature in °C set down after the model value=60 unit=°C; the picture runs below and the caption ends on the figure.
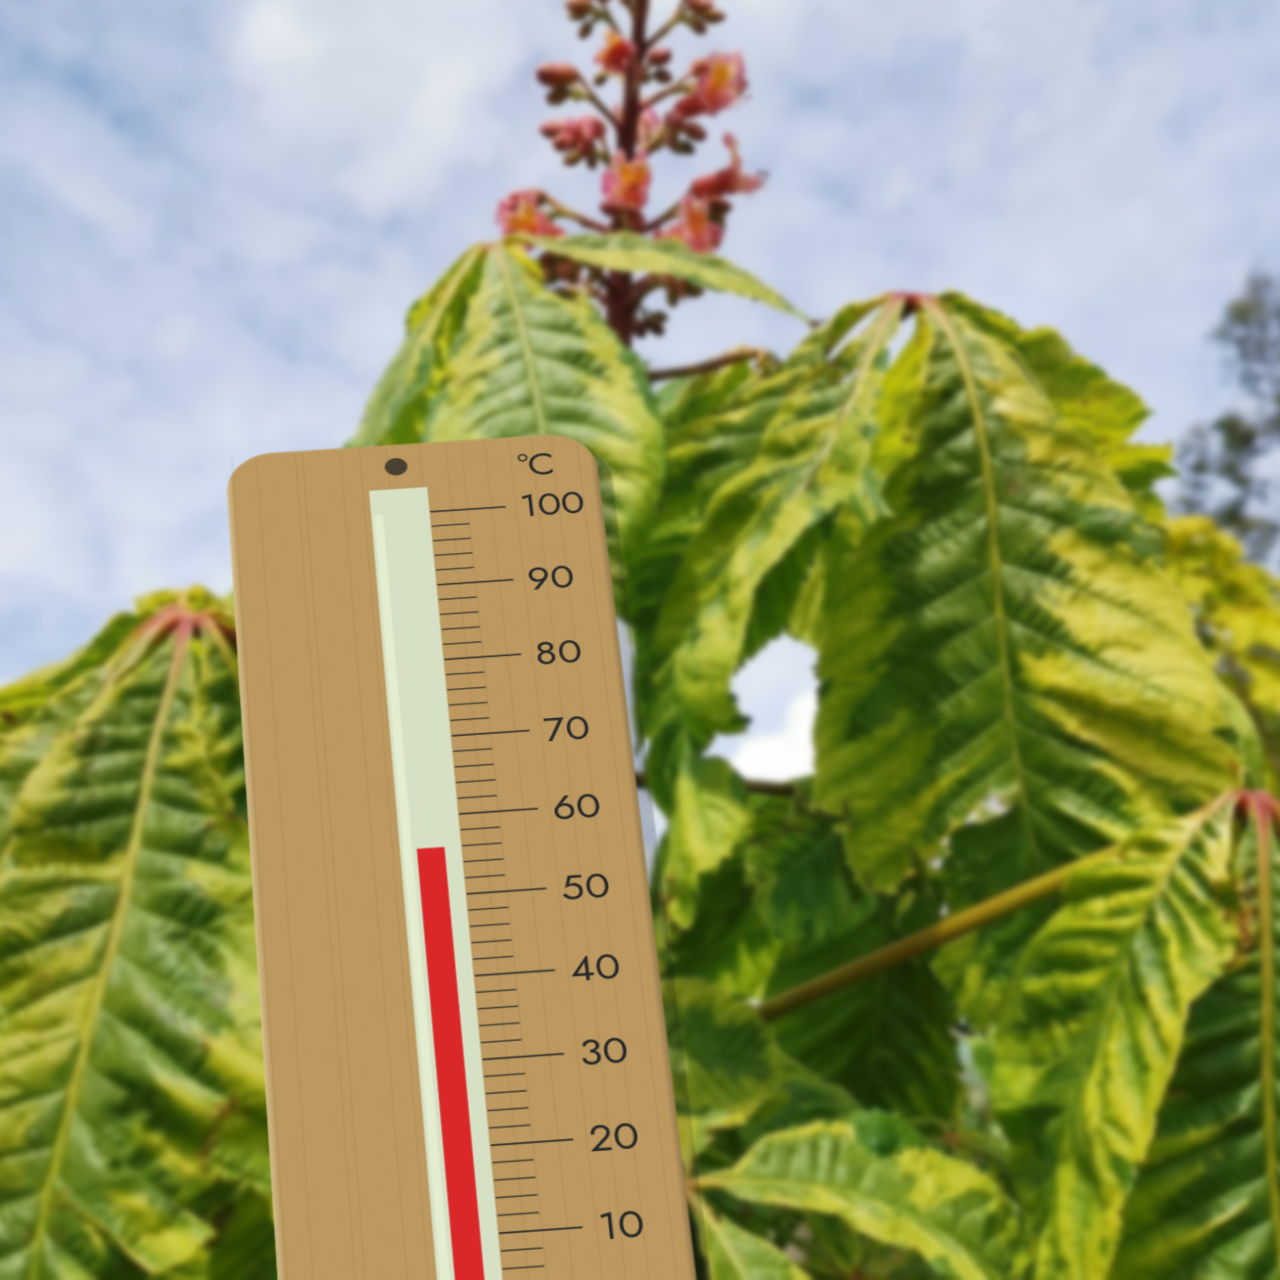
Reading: value=56 unit=°C
